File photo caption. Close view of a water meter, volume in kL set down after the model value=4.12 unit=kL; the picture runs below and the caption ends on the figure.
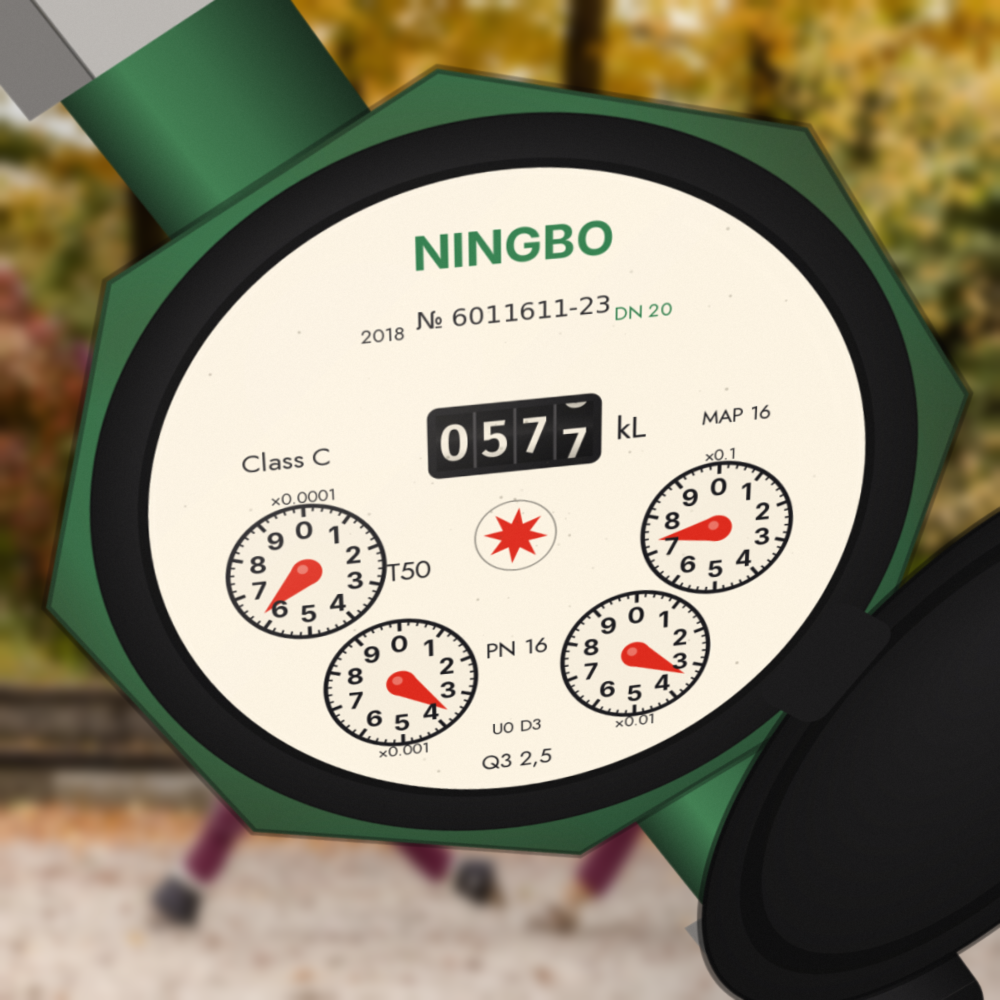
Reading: value=576.7336 unit=kL
